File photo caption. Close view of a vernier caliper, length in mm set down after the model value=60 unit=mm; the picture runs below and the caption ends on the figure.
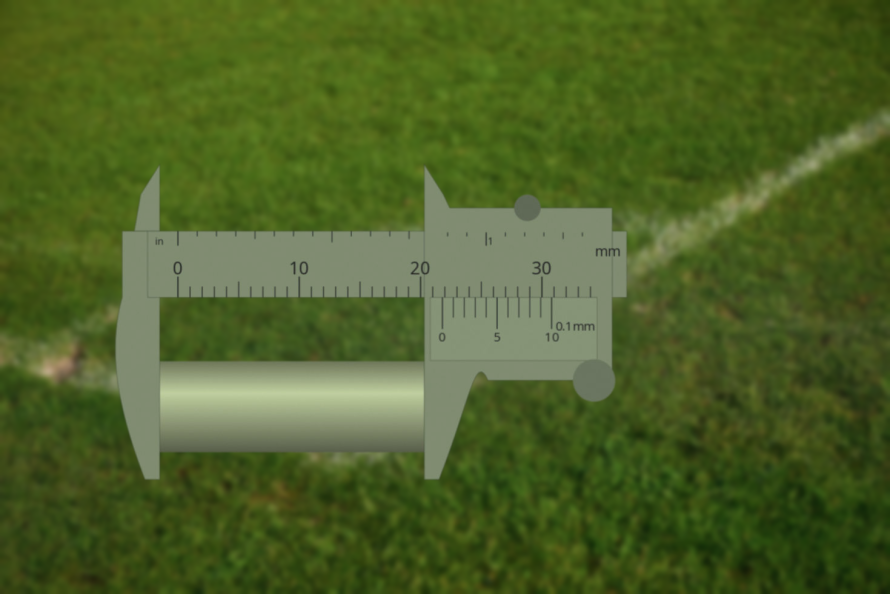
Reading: value=21.8 unit=mm
